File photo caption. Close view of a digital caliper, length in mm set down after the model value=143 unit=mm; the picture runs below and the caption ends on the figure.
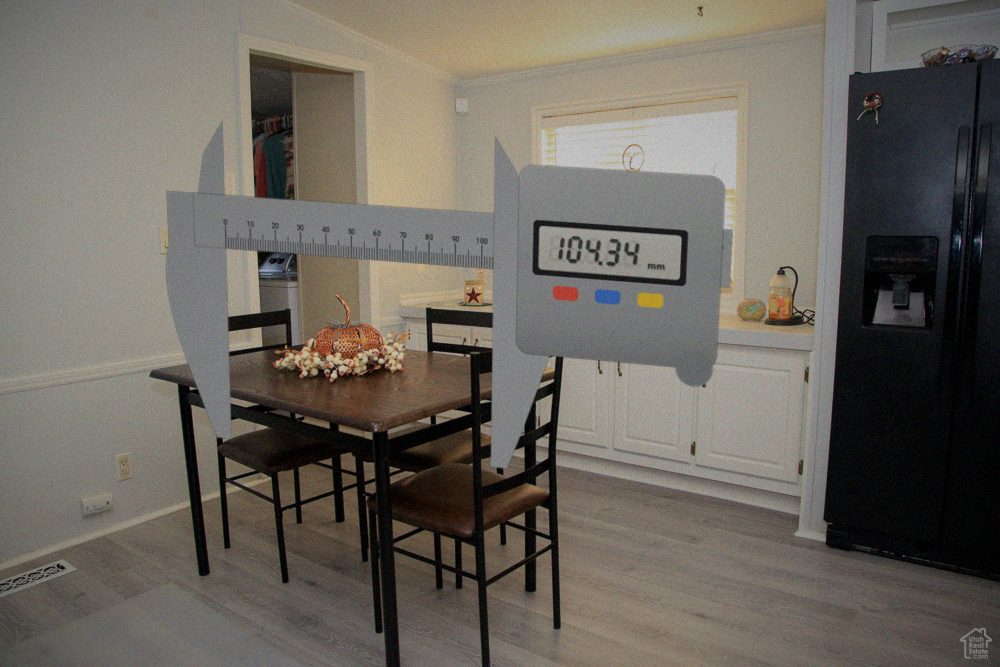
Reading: value=104.34 unit=mm
